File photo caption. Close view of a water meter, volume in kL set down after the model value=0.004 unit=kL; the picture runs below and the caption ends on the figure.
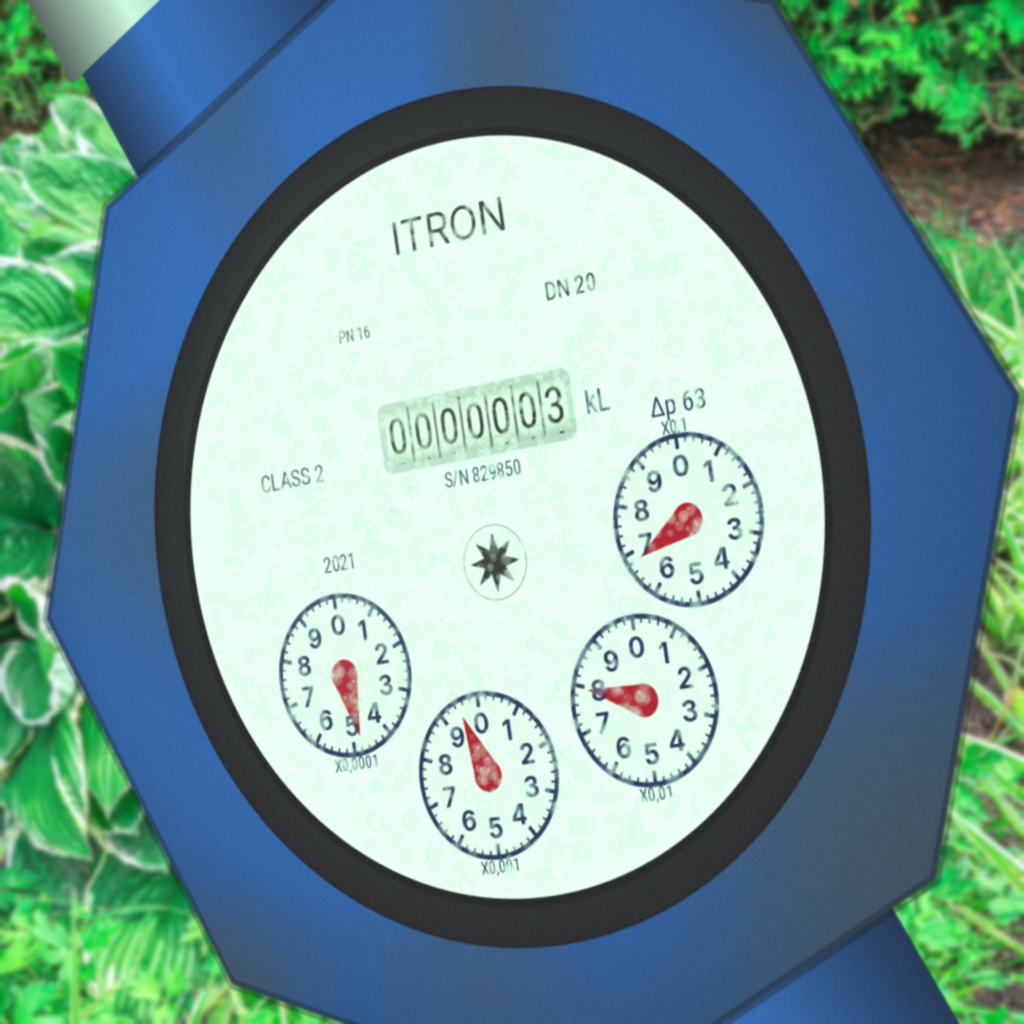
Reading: value=3.6794 unit=kL
